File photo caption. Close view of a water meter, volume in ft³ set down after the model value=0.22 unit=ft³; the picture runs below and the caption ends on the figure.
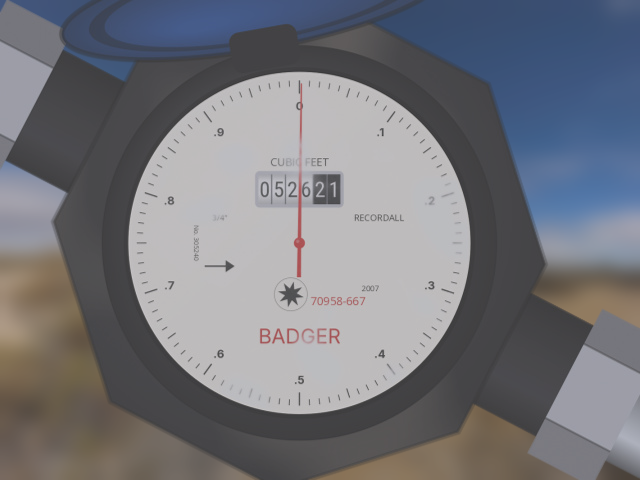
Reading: value=52621.00 unit=ft³
